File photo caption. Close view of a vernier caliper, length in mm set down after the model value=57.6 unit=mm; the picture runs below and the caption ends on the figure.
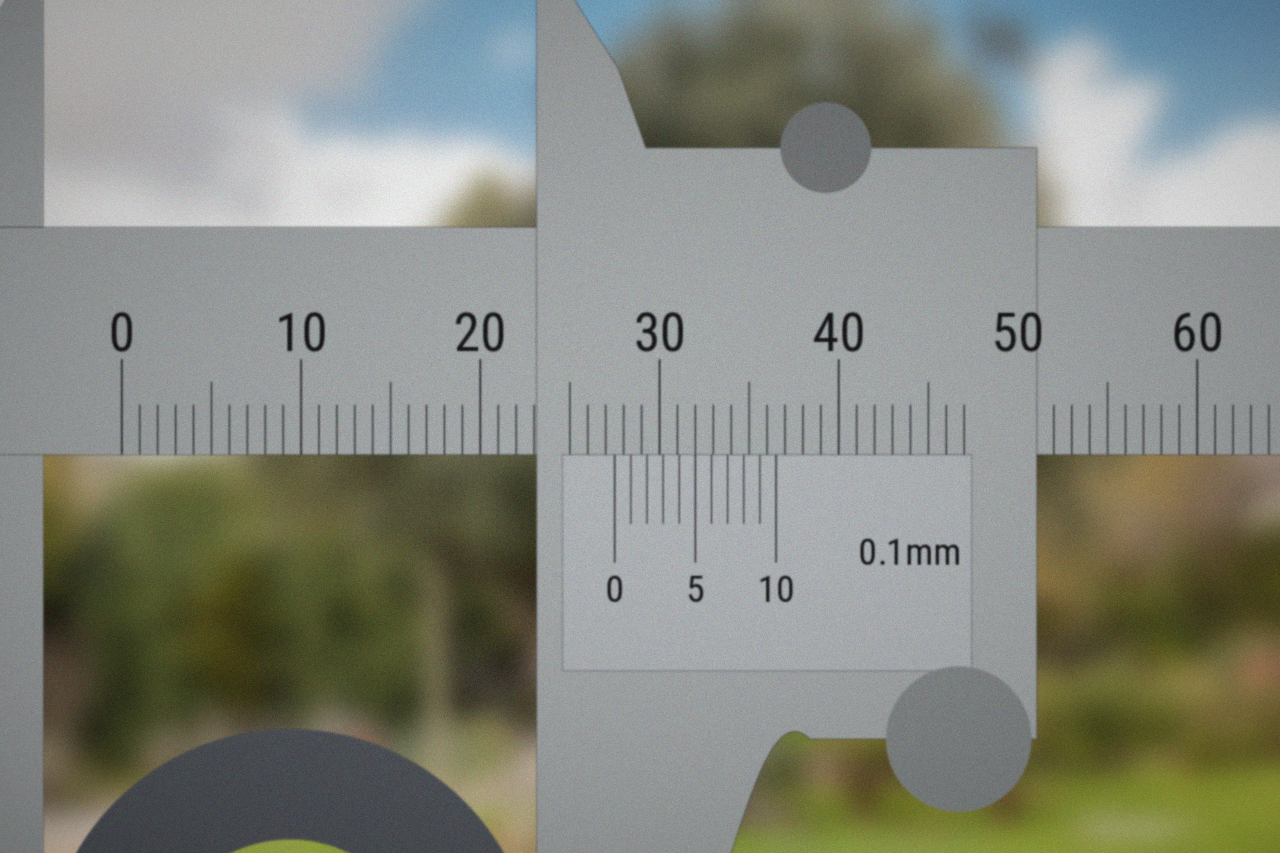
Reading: value=27.5 unit=mm
